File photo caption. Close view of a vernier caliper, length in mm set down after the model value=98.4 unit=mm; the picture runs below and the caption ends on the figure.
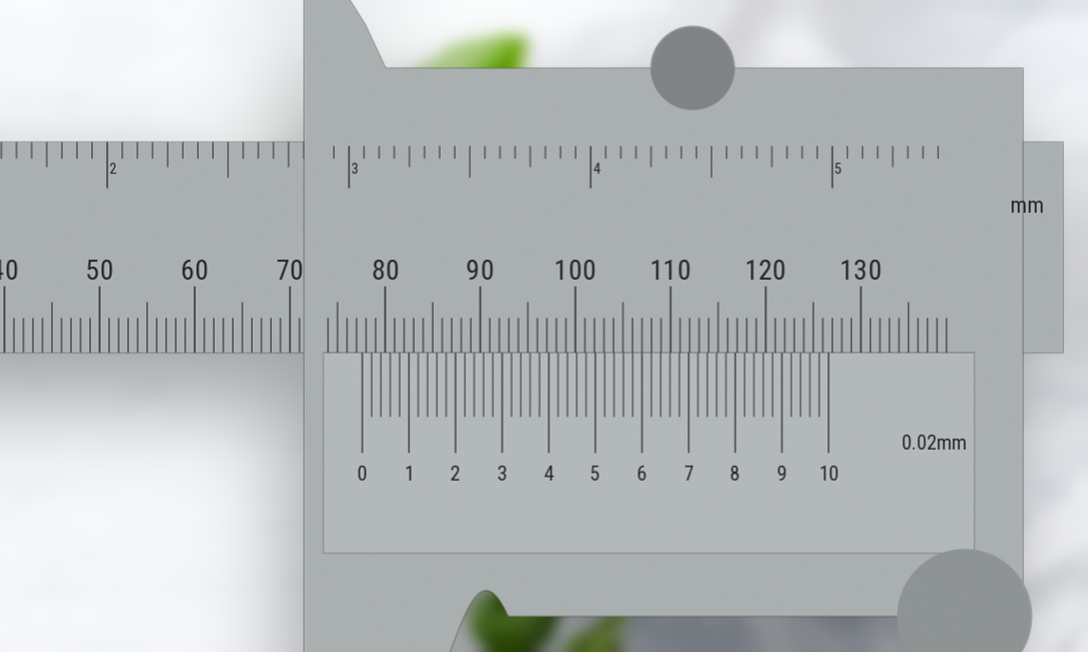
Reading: value=77.6 unit=mm
